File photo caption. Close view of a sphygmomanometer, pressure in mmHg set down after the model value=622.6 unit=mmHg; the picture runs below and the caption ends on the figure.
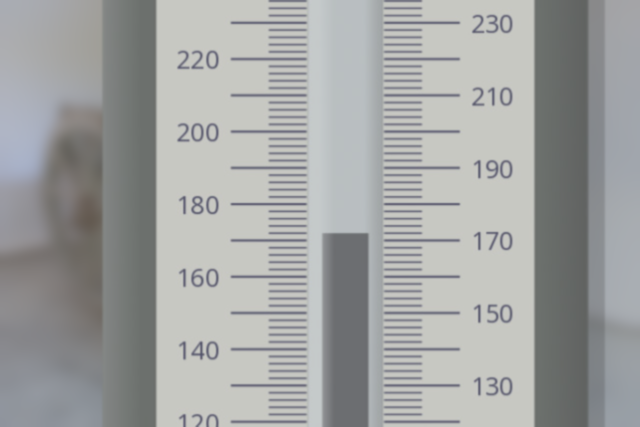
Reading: value=172 unit=mmHg
